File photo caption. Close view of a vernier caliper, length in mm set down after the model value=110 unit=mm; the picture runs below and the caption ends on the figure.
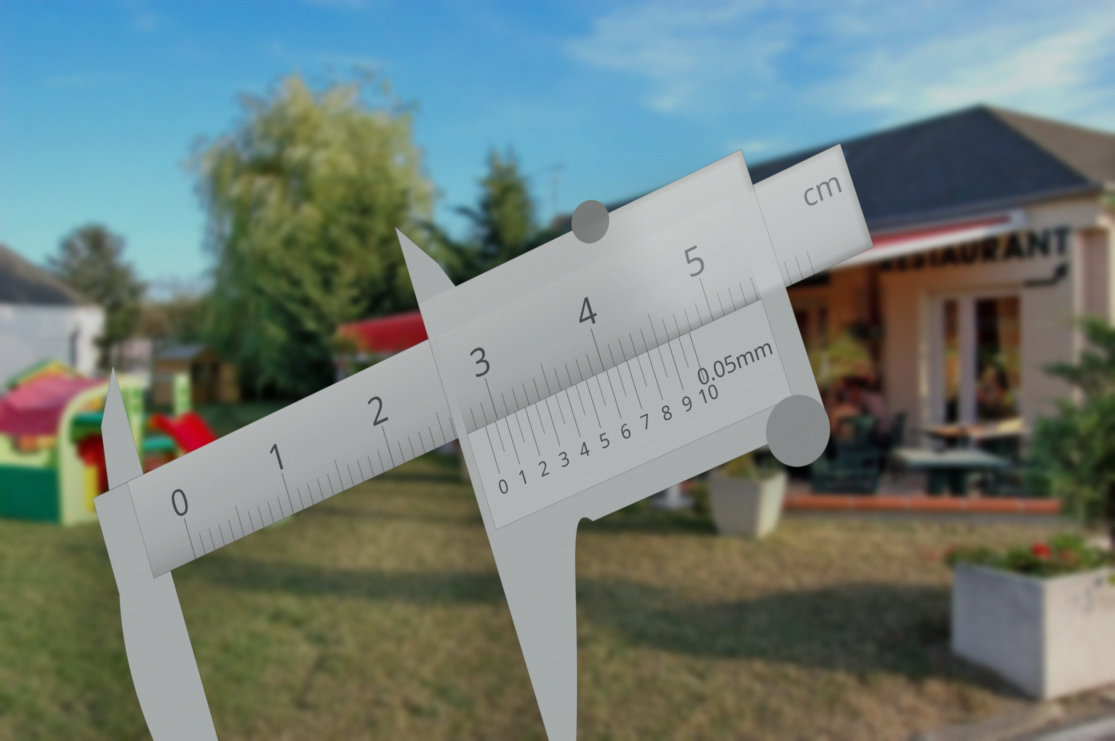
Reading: value=28.8 unit=mm
